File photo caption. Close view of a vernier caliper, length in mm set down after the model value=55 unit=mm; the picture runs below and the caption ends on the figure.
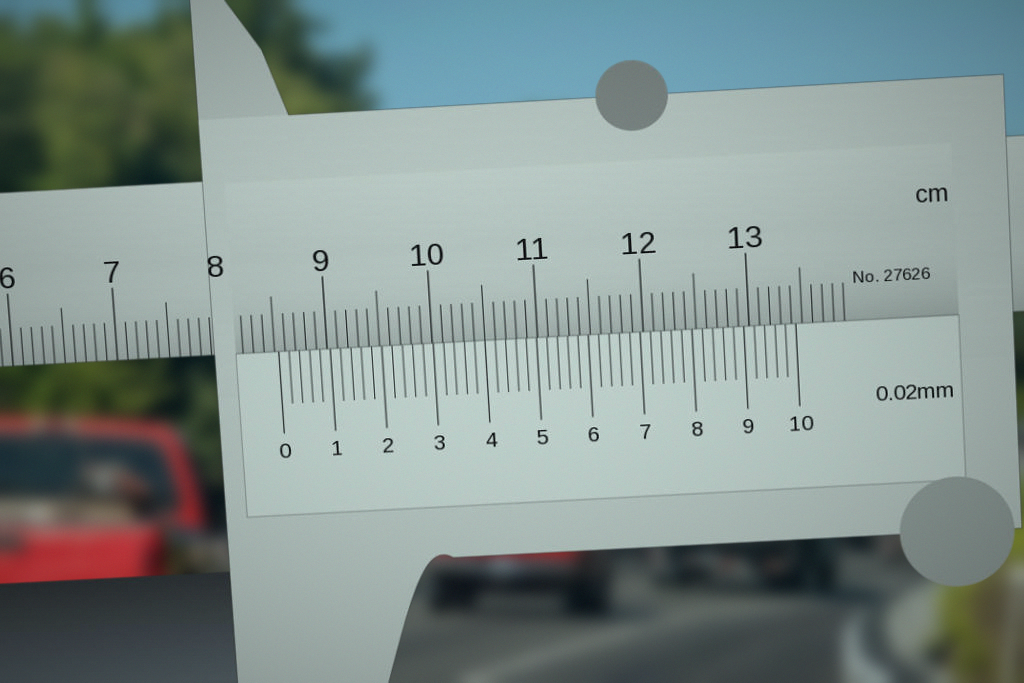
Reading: value=85.4 unit=mm
